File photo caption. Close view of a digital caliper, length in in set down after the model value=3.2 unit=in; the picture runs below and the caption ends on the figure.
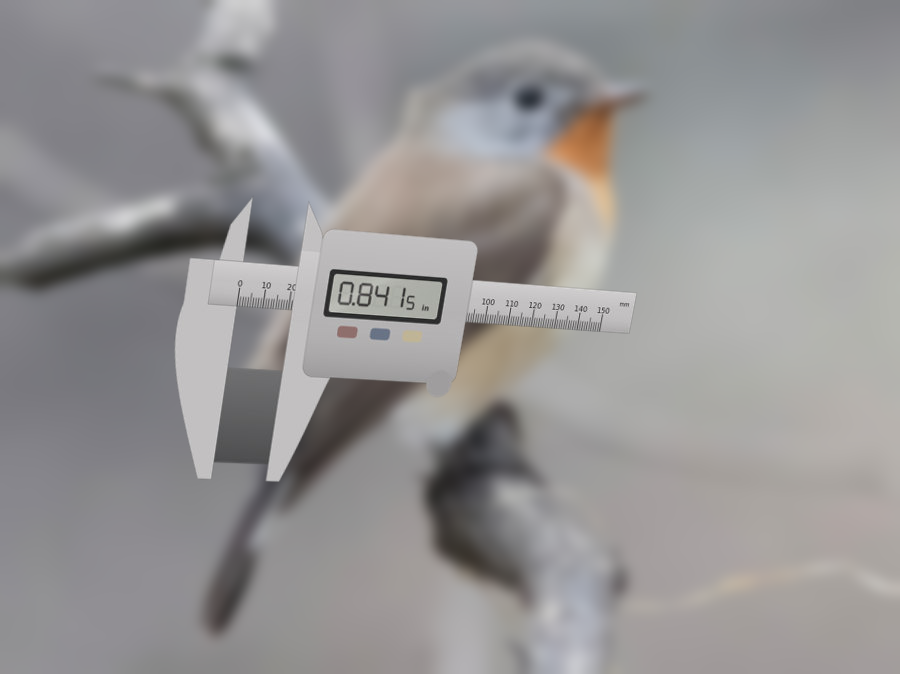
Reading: value=0.8415 unit=in
